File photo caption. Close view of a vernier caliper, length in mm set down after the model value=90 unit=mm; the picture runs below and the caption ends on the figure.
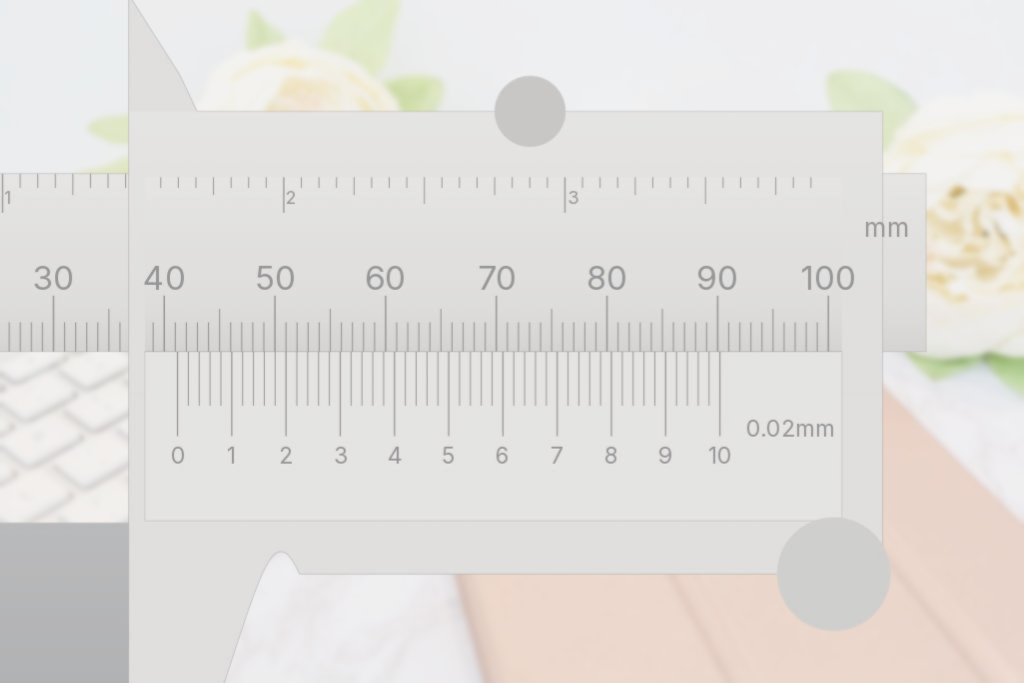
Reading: value=41.2 unit=mm
